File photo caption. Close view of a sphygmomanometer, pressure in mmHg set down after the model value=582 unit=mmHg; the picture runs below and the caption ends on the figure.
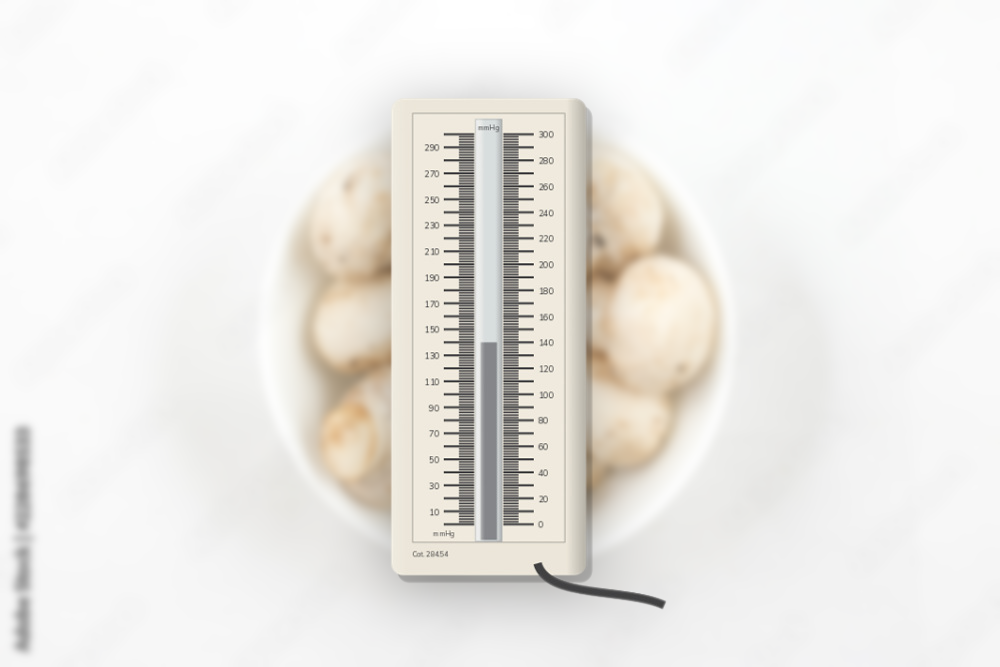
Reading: value=140 unit=mmHg
